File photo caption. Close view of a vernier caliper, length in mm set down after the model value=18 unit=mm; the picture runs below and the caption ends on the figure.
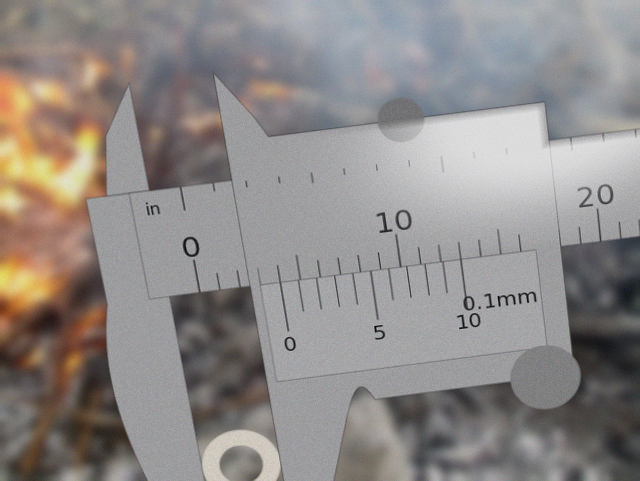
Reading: value=4.0 unit=mm
